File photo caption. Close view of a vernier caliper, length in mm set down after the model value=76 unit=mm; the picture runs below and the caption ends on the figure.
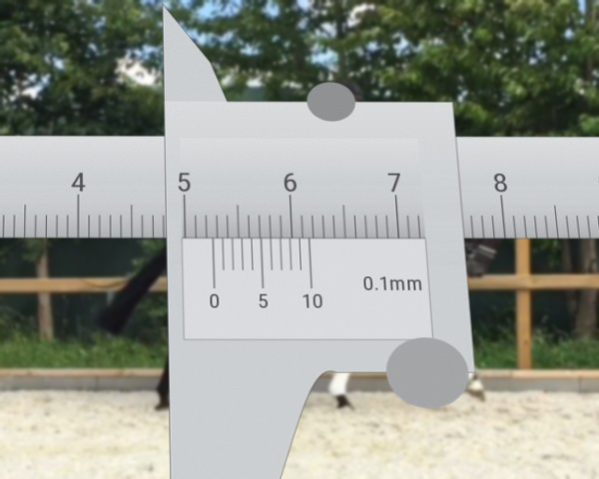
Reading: value=52.6 unit=mm
